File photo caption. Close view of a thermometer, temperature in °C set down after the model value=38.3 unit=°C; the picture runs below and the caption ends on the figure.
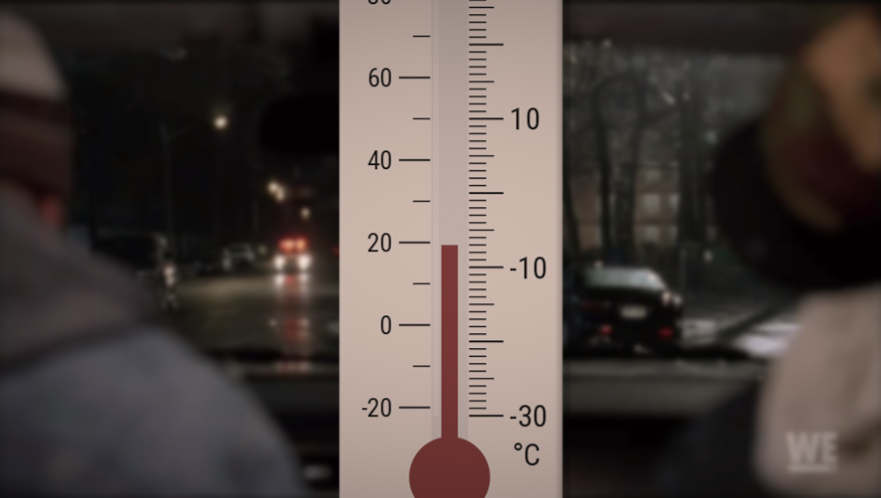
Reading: value=-7 unit=°C
